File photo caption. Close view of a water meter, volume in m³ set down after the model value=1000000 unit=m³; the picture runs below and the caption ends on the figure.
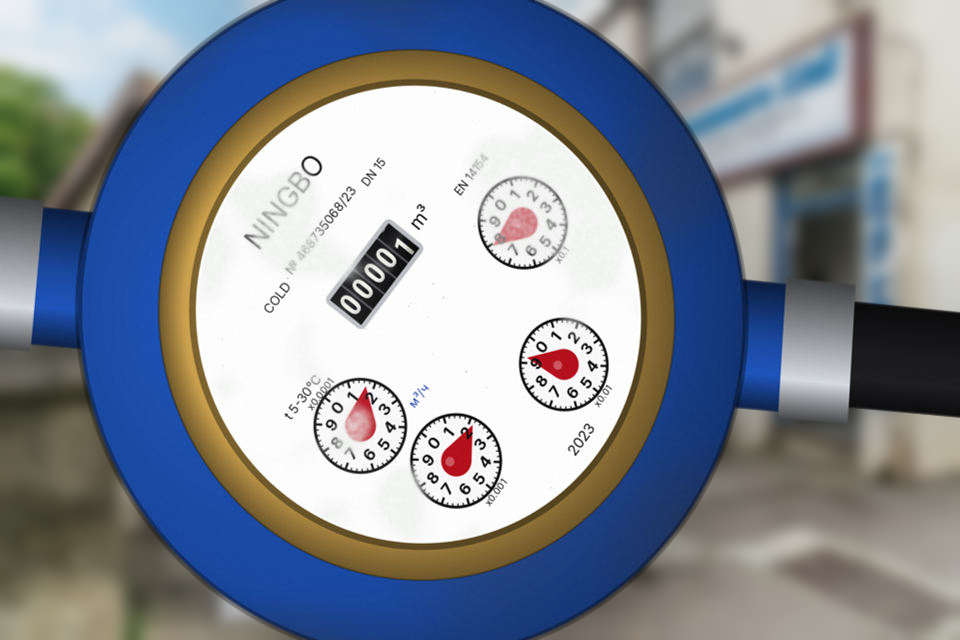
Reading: value=0.7921 unit=m³
